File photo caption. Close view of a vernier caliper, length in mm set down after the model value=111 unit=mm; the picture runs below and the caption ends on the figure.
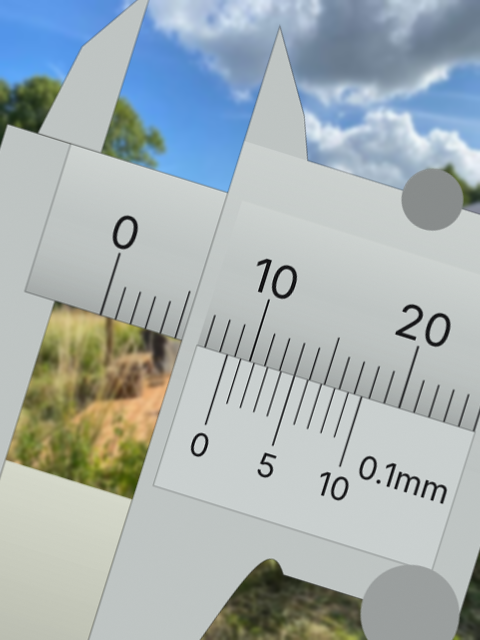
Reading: value=8.5 unit=mm
